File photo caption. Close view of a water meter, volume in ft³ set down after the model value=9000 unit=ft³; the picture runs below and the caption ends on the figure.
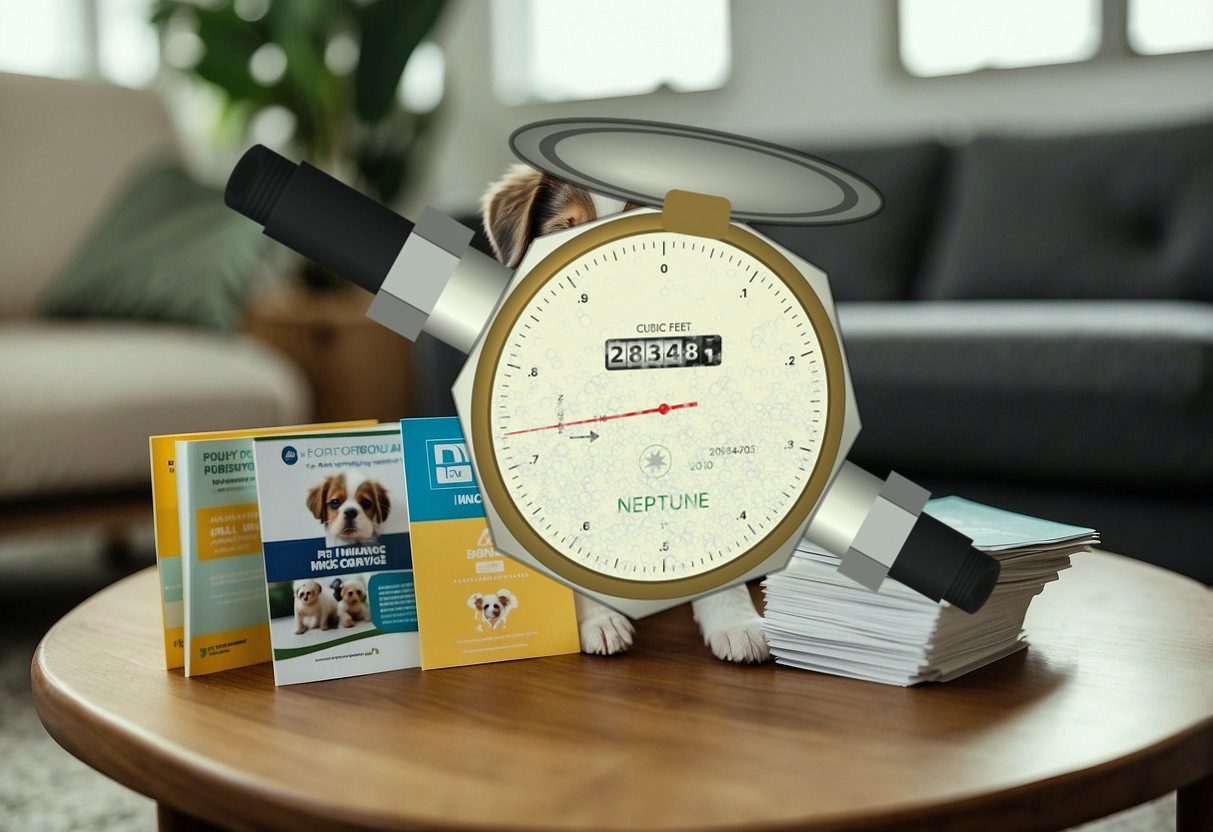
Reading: value=283480.73 unit=ft³
